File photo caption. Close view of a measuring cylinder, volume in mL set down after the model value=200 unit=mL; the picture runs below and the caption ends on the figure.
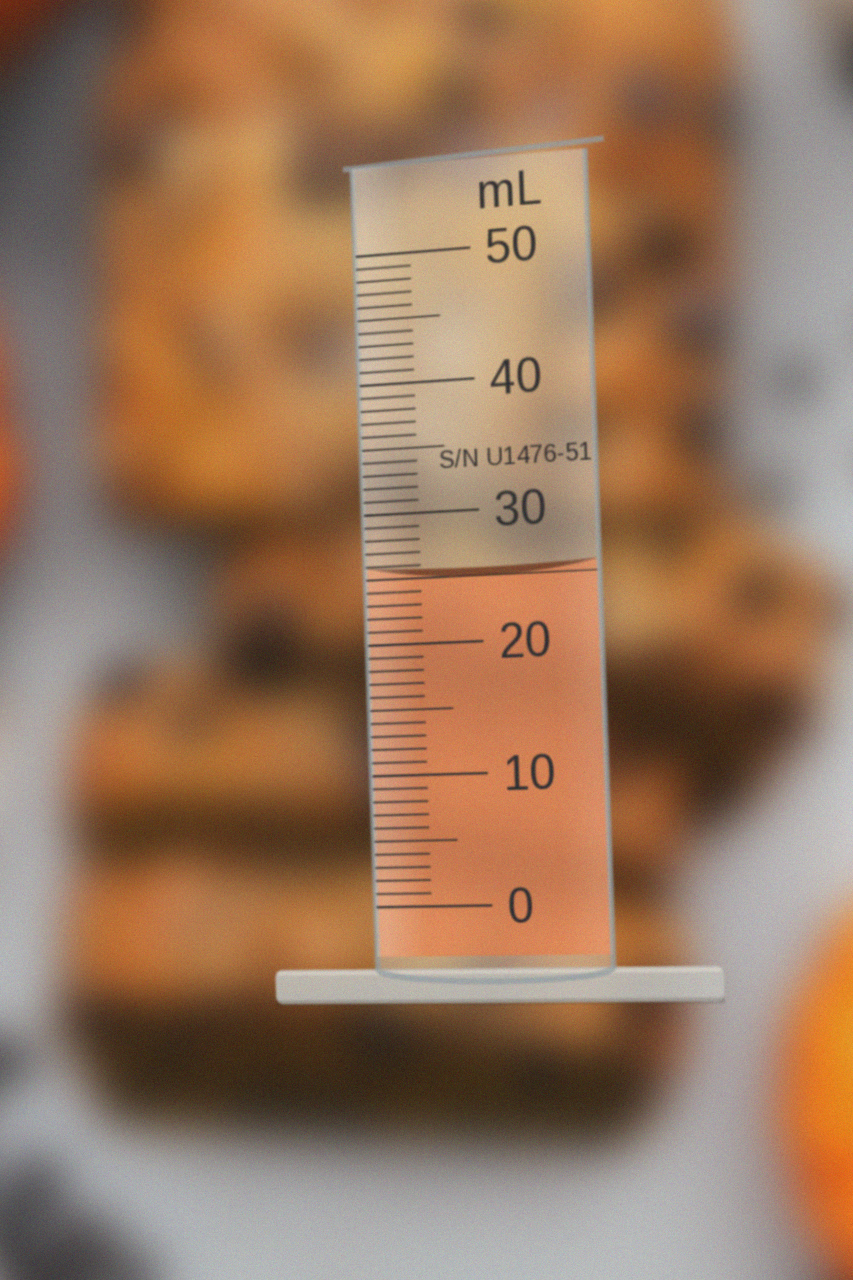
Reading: value=25 unit=mL
